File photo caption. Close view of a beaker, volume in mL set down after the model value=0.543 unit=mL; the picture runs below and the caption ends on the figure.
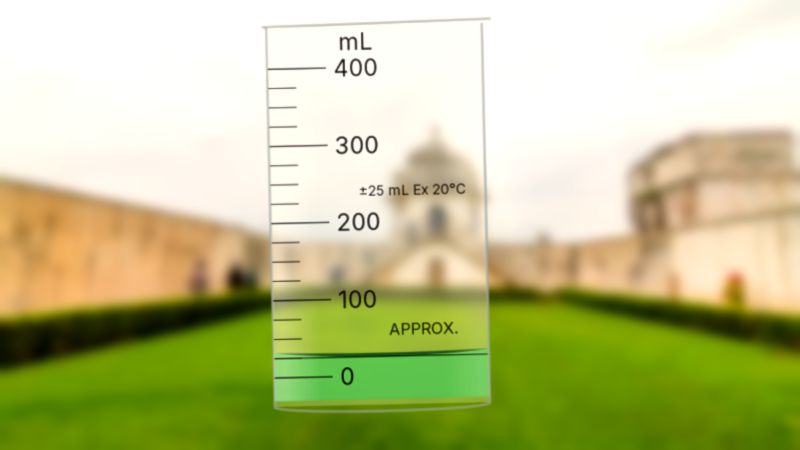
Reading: value=25 unit=mL
